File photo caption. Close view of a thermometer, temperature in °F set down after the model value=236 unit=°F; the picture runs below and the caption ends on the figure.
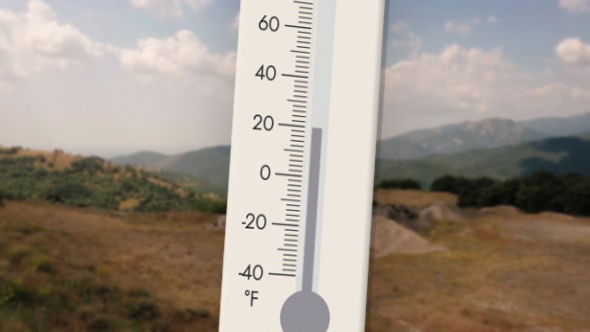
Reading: value=20 unit=°F
